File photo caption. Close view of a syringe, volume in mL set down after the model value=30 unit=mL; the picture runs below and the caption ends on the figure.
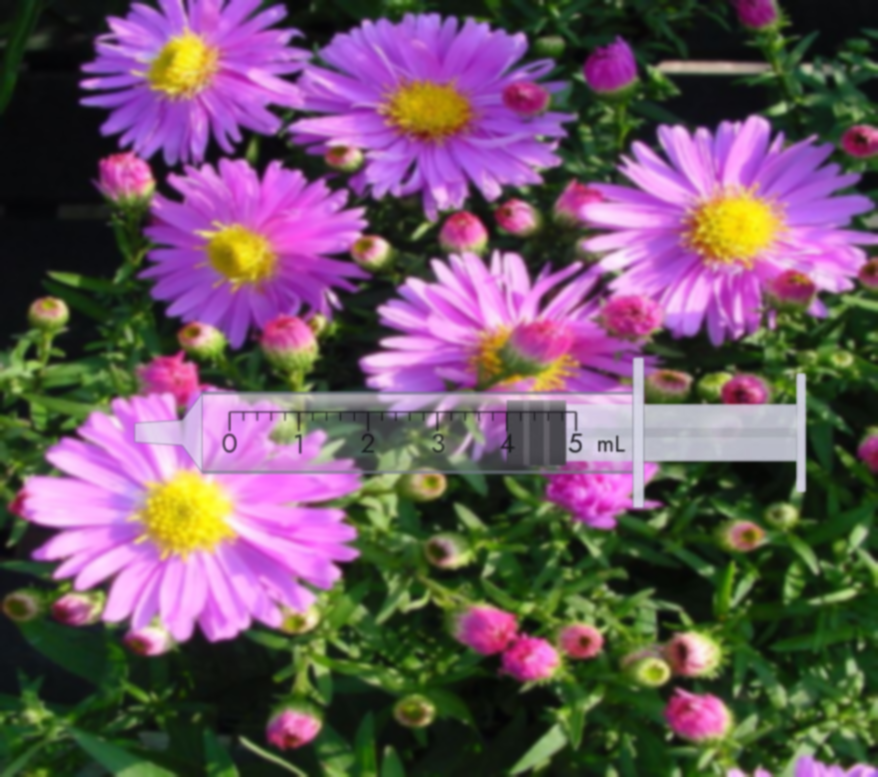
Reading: value=4 unit=mL
